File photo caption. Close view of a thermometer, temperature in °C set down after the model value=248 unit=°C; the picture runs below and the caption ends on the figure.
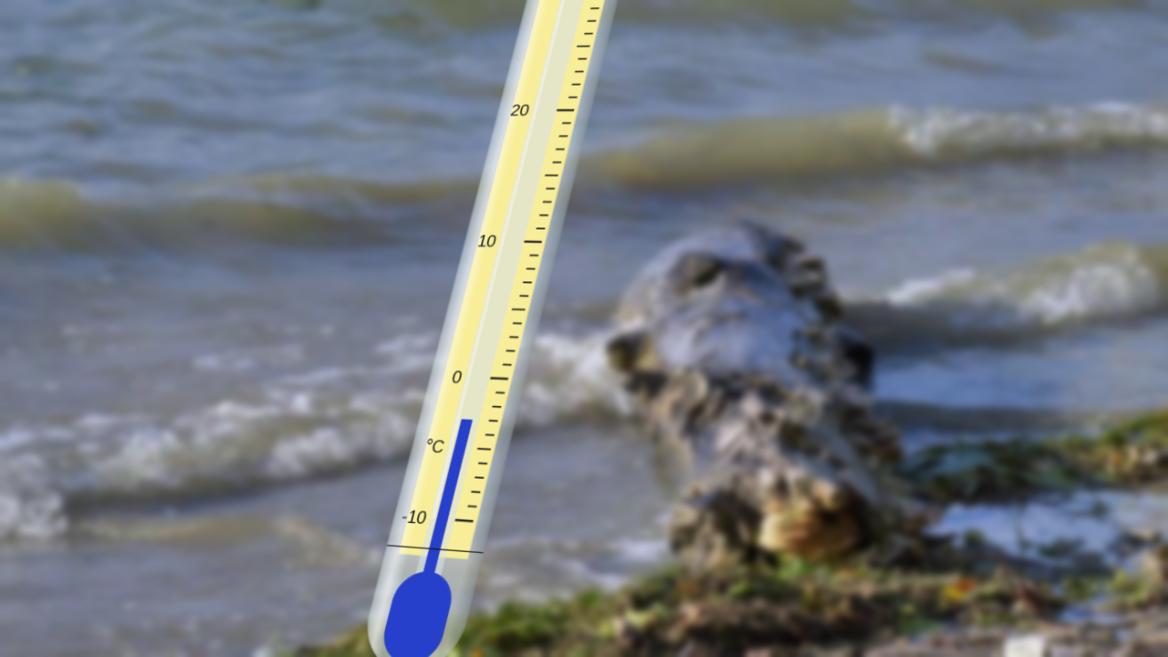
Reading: value=-3 unit=°C
